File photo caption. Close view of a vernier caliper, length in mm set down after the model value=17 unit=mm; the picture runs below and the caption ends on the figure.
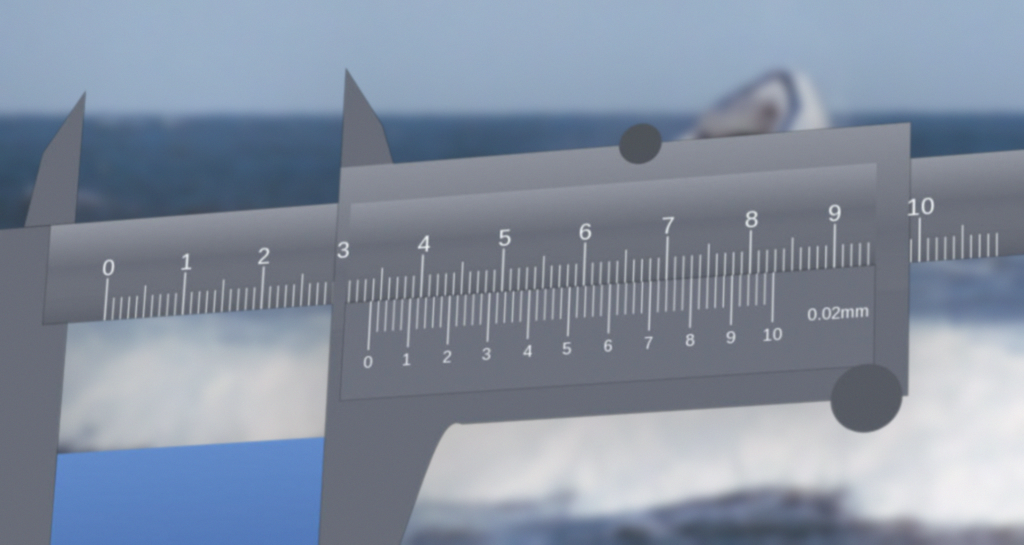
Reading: value=33.8 unit=mm
